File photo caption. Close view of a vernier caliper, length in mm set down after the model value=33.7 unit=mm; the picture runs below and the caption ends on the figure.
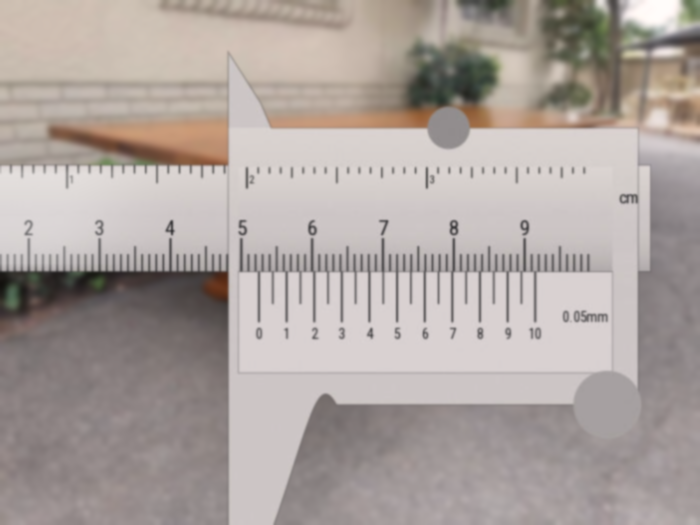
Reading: value=52.5 unit=mm
